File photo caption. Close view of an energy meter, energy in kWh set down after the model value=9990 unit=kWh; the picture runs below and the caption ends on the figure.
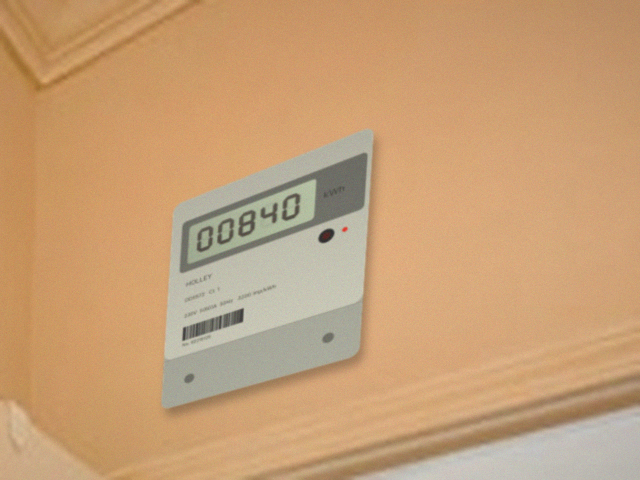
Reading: value=840 unit=kWh
